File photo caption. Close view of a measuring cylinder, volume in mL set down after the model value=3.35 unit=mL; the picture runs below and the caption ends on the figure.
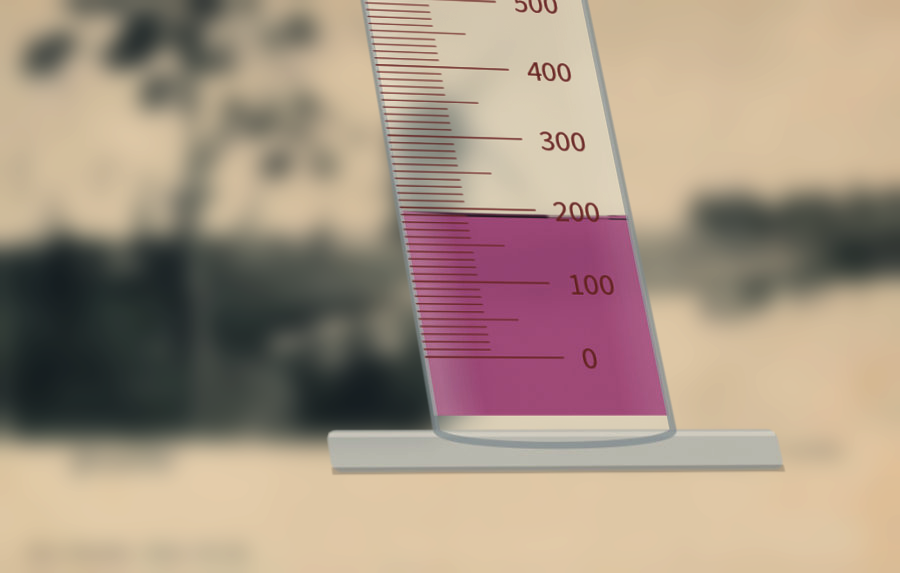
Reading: value=190 unit=mL
